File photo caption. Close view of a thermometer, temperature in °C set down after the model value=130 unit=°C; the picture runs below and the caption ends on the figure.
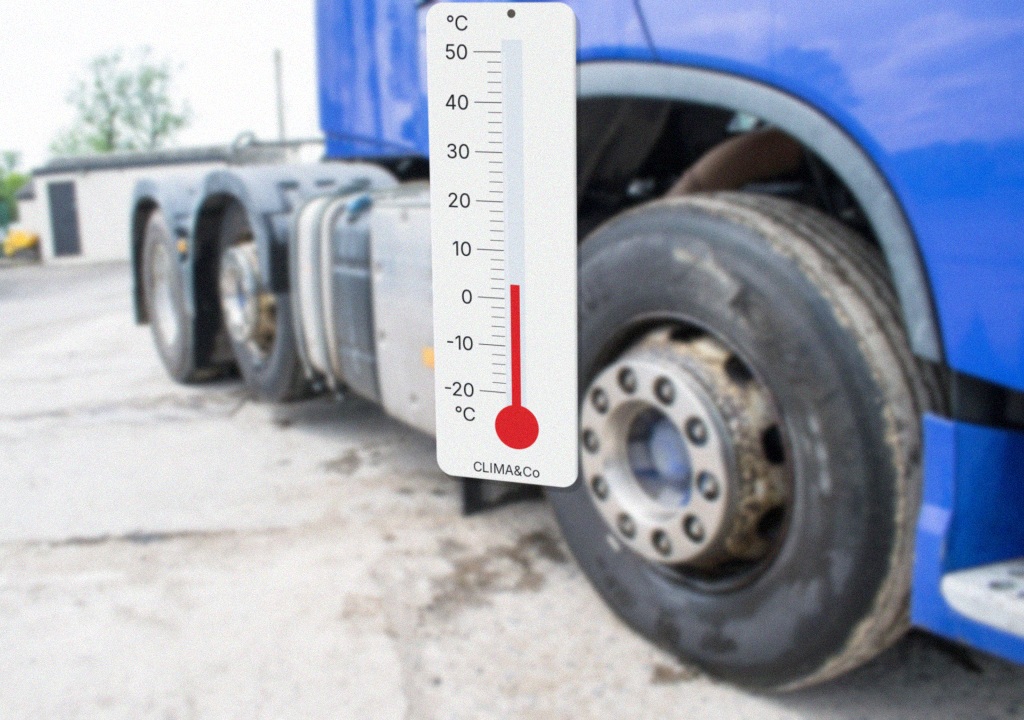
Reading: value=3 unit=°C
